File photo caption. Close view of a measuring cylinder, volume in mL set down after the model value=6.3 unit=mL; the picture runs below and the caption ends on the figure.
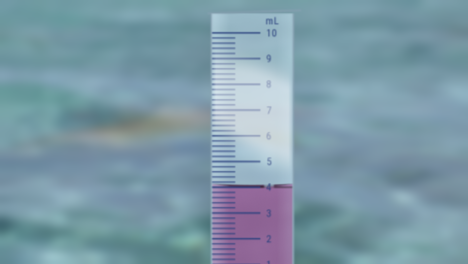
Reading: value=4 unit=mL
